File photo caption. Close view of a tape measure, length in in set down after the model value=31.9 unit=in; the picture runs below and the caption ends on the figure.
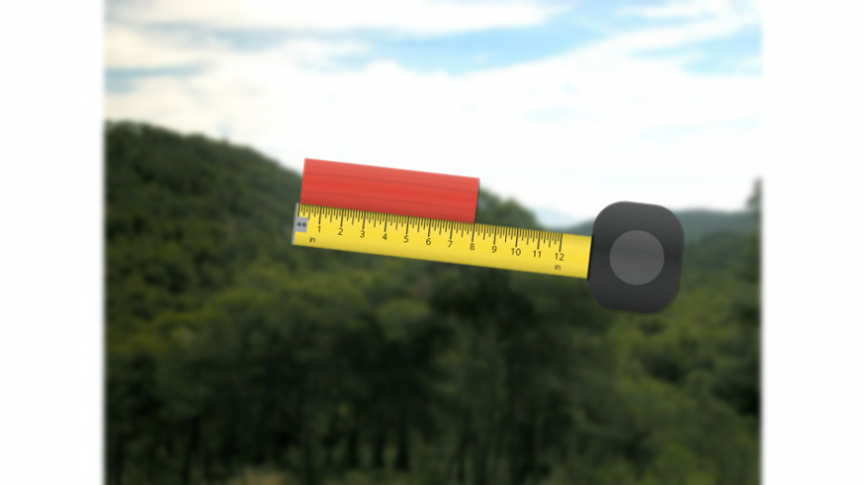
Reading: value=8 unit=in
